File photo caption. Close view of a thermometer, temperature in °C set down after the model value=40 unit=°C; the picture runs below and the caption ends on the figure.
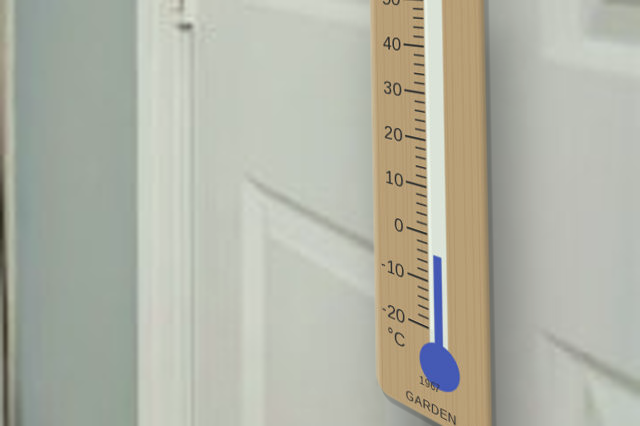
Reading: value=-4 unit=°C
